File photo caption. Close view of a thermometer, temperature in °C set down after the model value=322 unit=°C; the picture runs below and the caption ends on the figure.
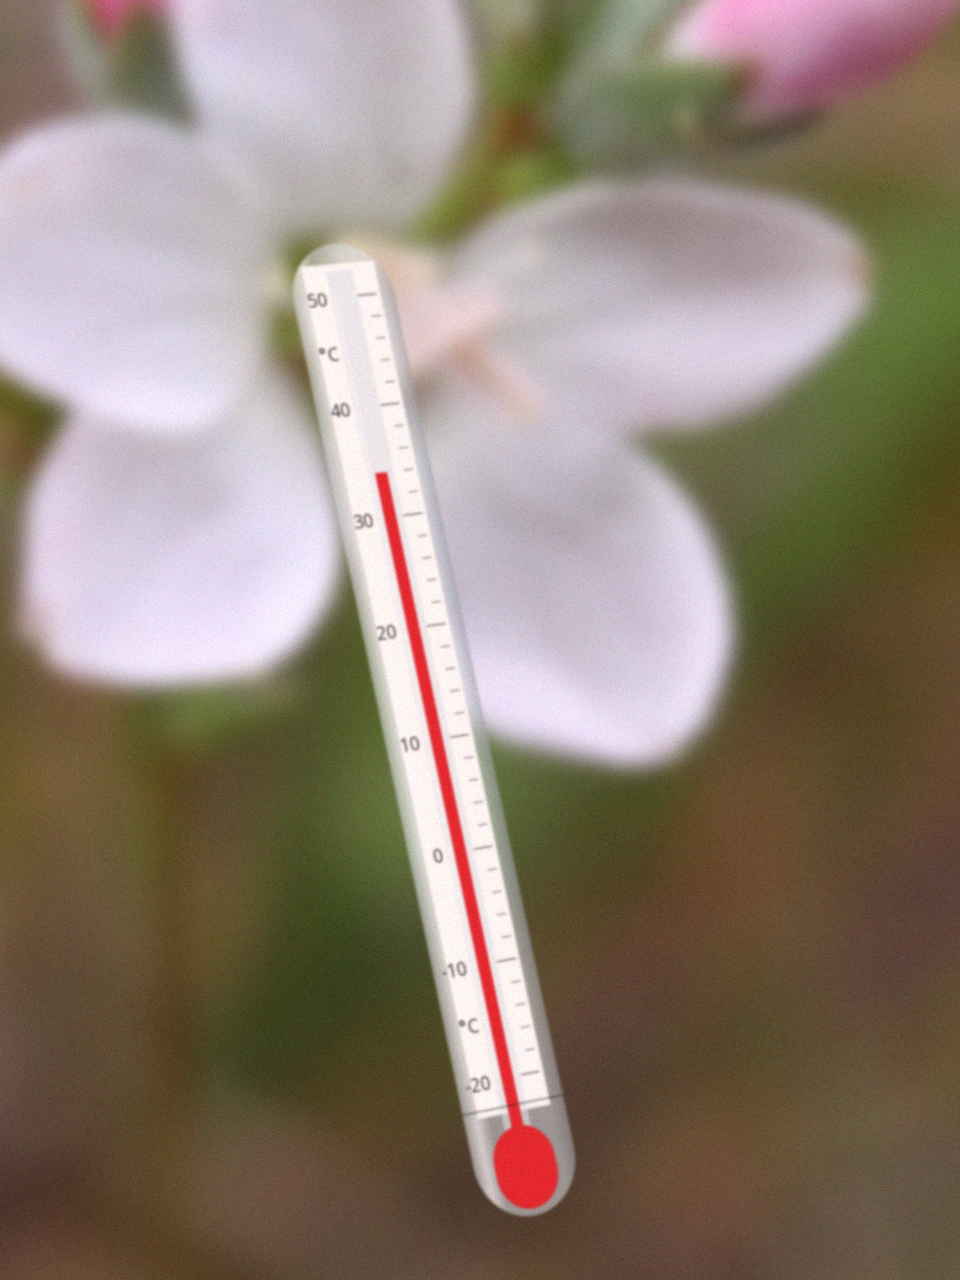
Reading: value=34 unit=°C
